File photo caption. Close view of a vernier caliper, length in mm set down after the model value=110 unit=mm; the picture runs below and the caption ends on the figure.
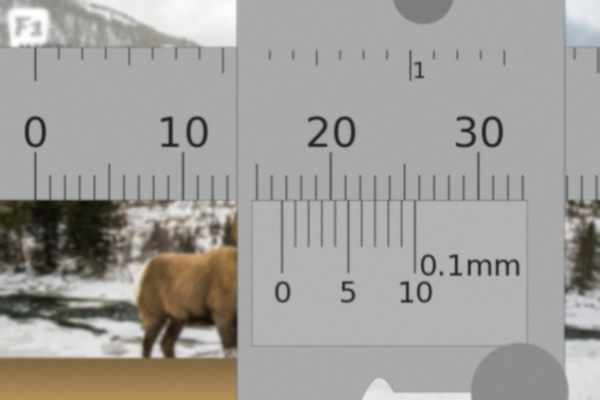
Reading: value=16.7 unit=mm
